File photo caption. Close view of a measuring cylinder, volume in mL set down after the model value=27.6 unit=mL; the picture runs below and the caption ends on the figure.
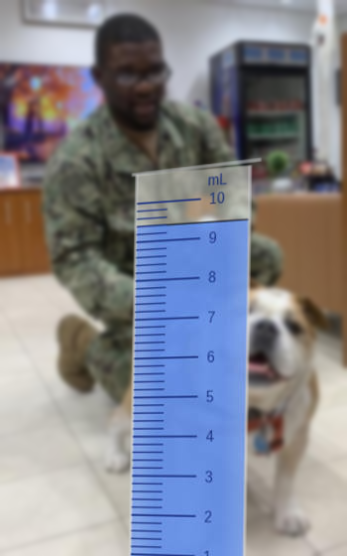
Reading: value=9.4 unit=mL
